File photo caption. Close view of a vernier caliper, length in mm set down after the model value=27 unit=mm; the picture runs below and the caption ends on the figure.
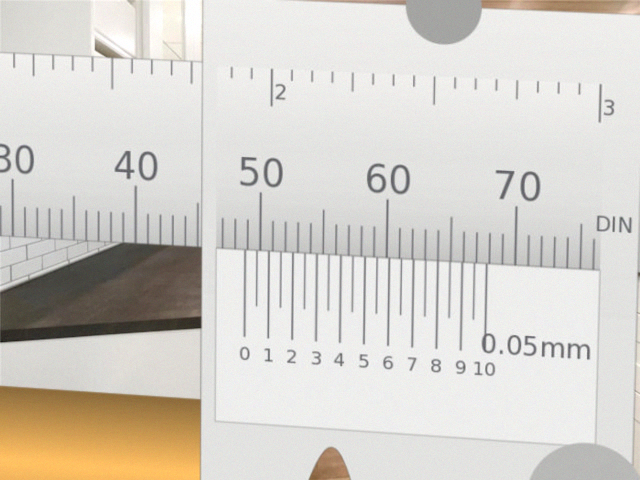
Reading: value=48.8 unit=mm
